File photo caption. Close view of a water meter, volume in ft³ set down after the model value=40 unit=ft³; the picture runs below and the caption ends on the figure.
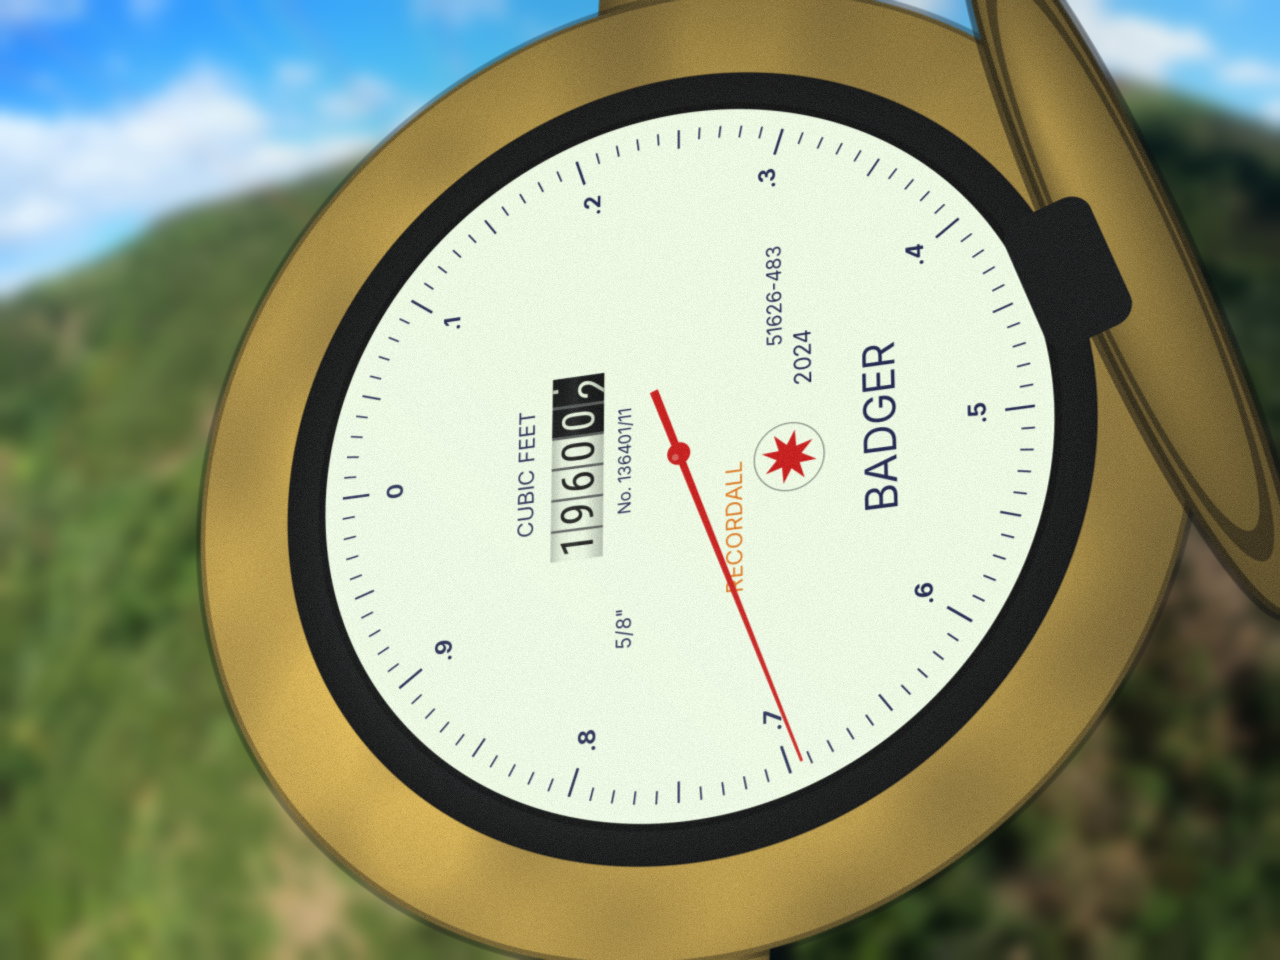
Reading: value=196001.69 unit=ft³
